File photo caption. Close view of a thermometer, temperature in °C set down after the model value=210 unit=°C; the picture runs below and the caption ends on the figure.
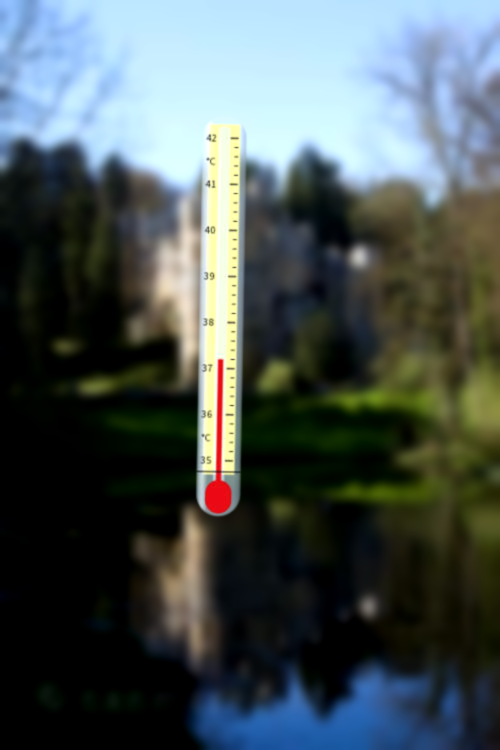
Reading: value=37.2 unit=°C
